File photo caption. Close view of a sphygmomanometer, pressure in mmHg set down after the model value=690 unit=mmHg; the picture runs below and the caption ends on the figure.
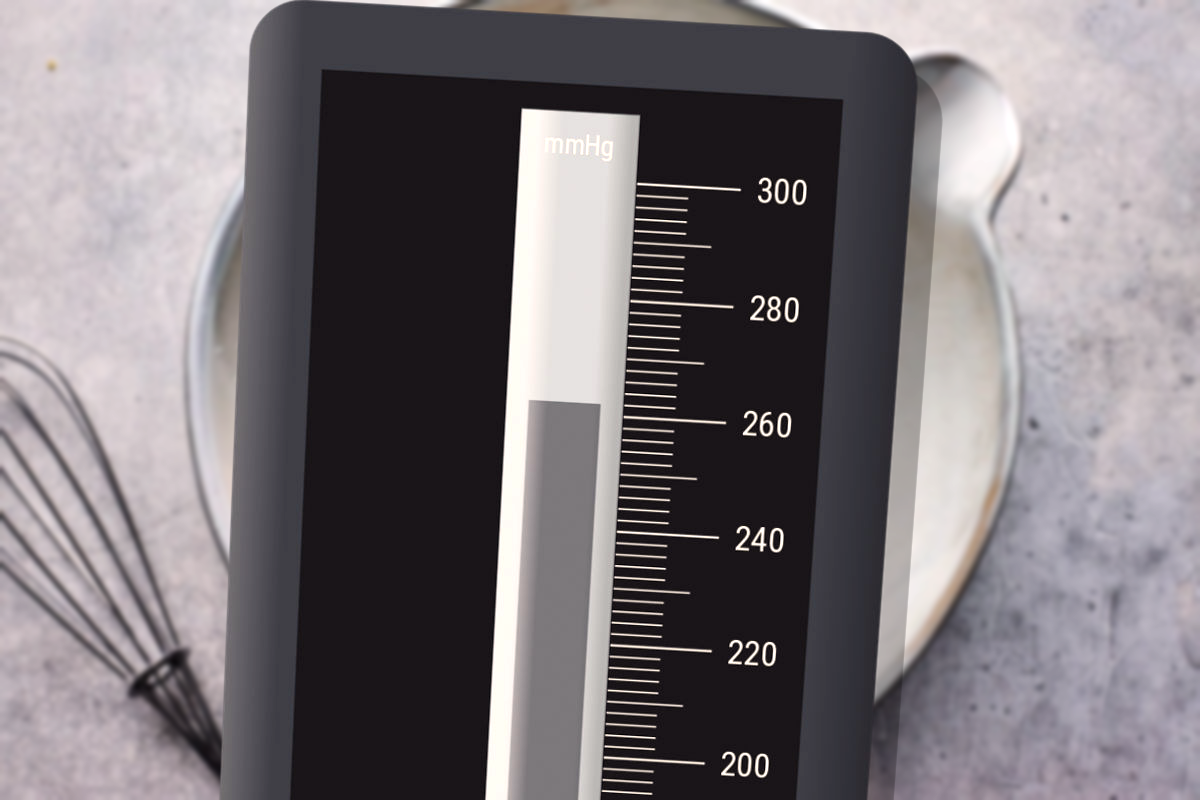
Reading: value=262 unit=mmHg
